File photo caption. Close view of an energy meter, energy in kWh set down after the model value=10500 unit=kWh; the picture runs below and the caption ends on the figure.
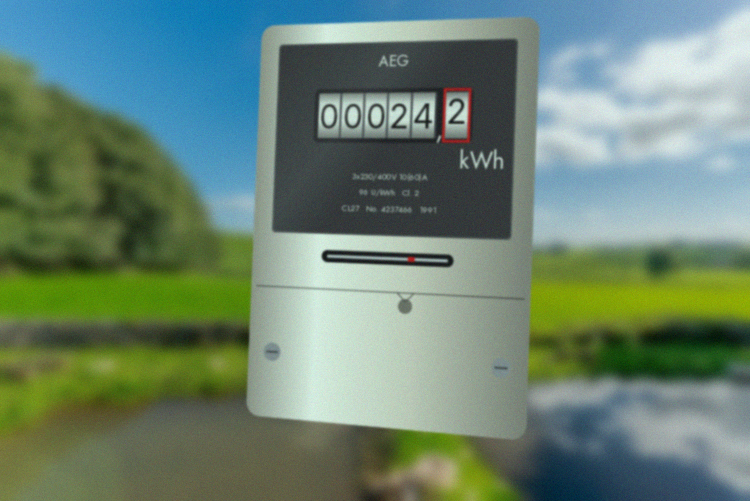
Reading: value=24.2 unit=kWh
